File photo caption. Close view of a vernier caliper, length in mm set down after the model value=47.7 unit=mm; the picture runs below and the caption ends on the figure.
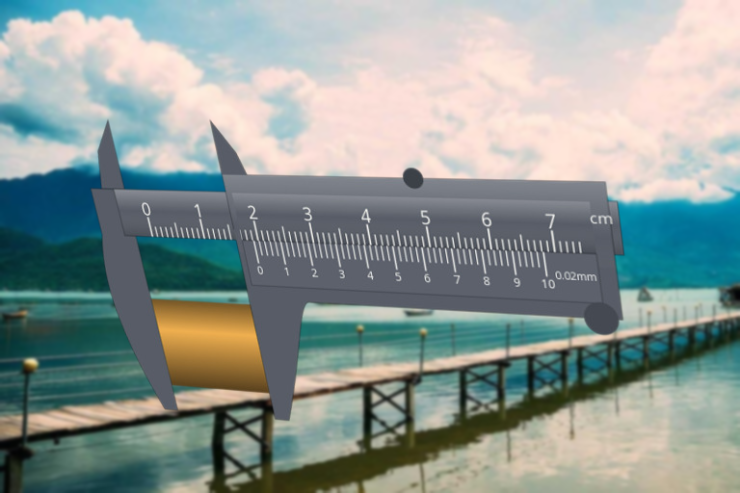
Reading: value=19.2 unit=mm
